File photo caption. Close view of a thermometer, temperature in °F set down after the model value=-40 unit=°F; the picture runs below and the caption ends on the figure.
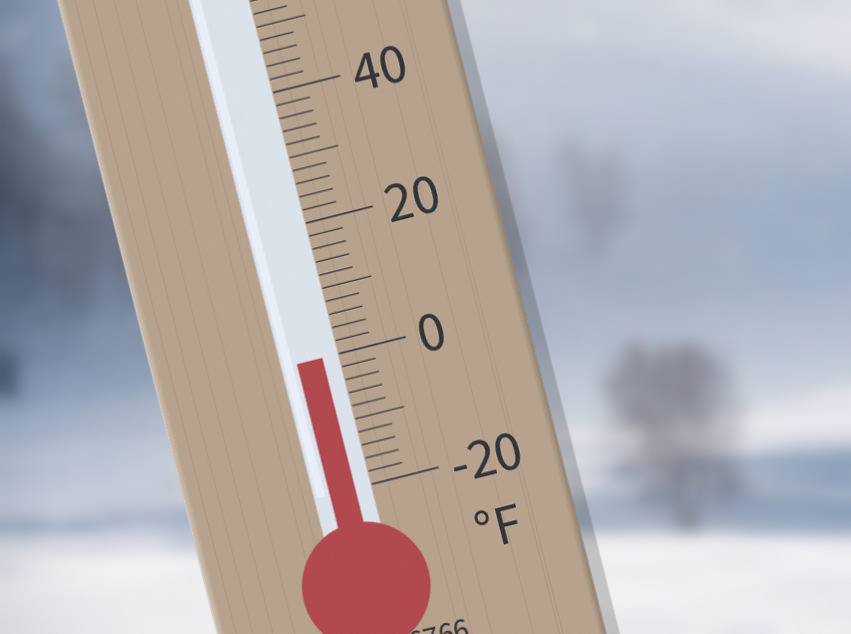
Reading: value=0 unit=°F
